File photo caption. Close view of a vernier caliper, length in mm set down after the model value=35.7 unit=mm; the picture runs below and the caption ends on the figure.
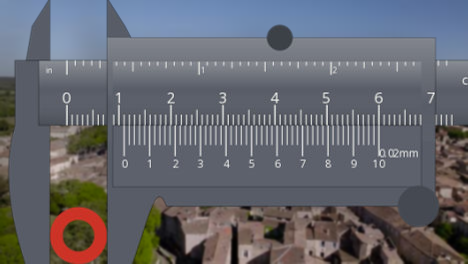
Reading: value=11.0 unit=mm
